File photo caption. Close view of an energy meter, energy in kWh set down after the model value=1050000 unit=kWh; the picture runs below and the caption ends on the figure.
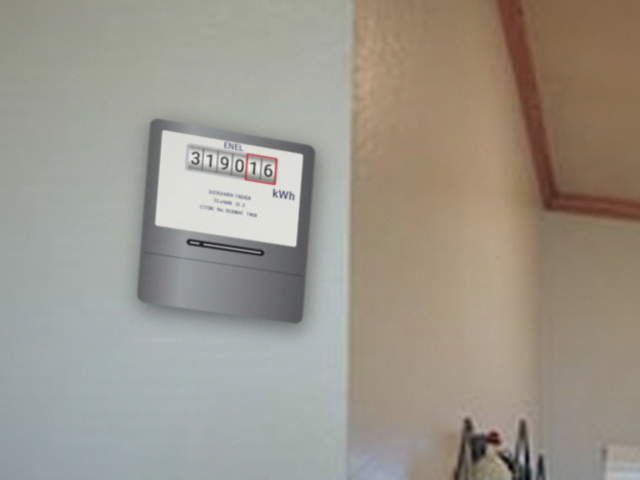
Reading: value=3190.16 unit=kWh
